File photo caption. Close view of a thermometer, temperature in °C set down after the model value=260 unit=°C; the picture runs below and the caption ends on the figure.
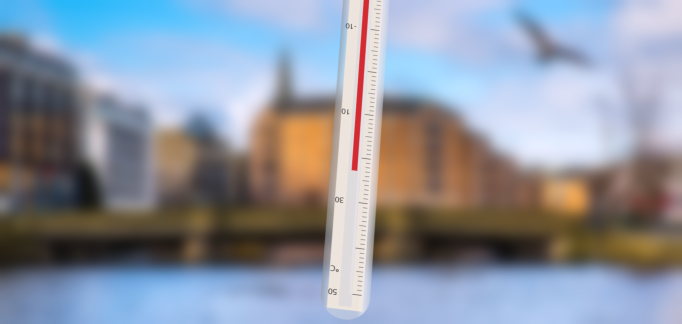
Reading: value=23 unit=°C
